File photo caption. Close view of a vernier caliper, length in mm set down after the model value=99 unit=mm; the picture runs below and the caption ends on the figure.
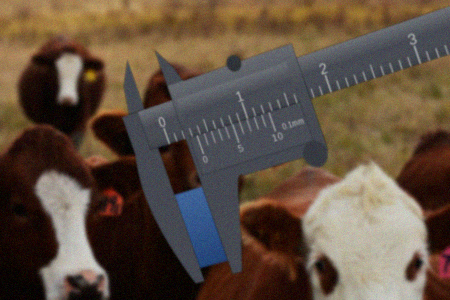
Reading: value=3.6 unit=mm
